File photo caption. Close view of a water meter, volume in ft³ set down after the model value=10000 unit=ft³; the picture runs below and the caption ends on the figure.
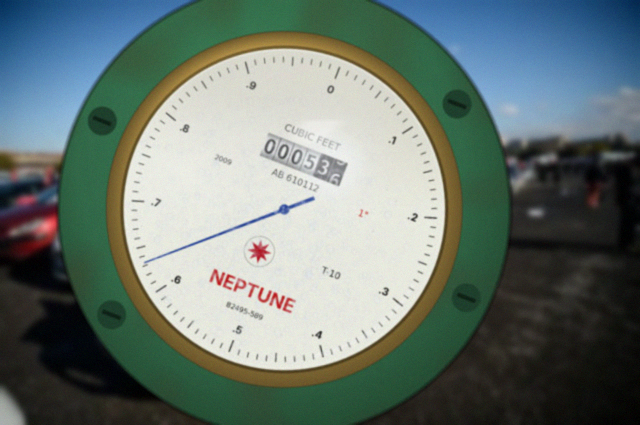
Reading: value=535.63 unit=ft³
